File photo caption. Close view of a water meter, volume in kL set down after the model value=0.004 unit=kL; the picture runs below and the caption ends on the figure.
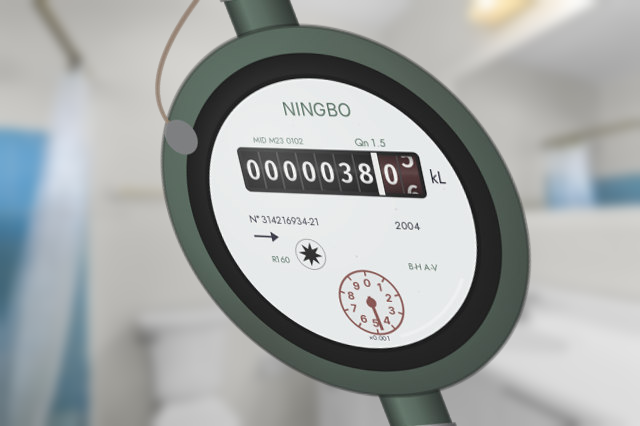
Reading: value=38.054 unit=kL
